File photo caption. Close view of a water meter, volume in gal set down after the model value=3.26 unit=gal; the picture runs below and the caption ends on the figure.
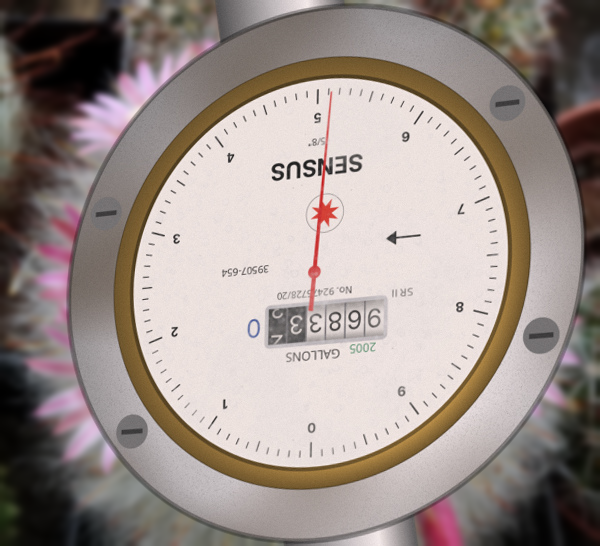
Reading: value=9683325.1 unit=gal
